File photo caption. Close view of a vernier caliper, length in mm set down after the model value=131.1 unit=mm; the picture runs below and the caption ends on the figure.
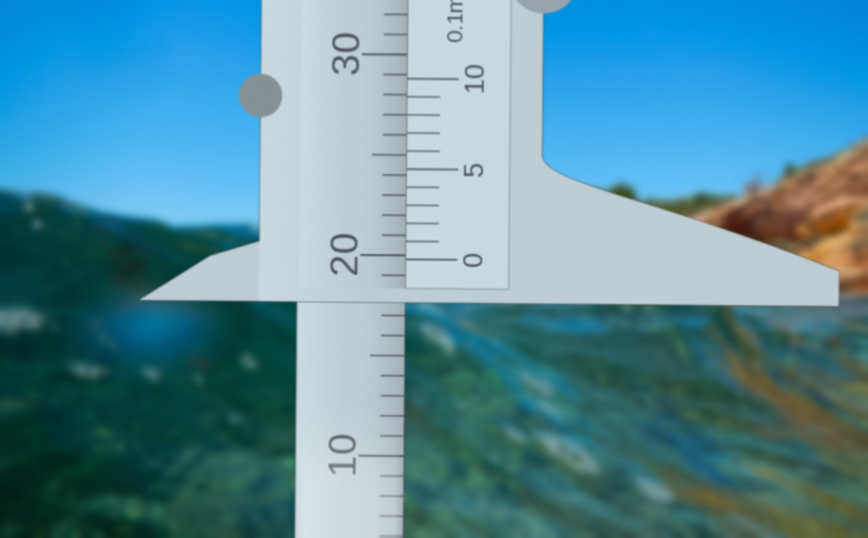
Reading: value=19.8 unit=mm
